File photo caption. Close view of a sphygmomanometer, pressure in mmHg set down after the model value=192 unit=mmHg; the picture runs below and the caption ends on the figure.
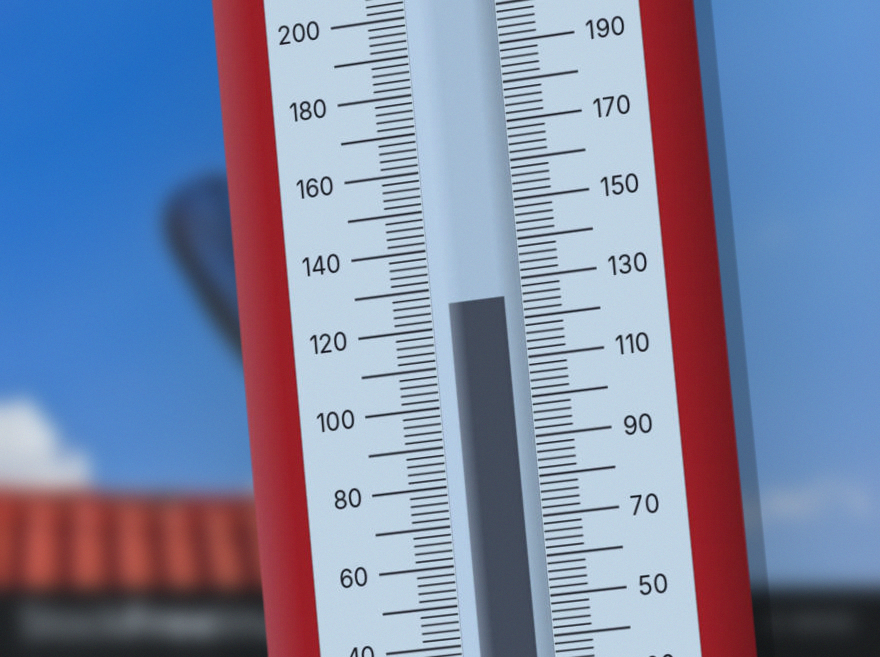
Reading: value=126 unit=mmHg
